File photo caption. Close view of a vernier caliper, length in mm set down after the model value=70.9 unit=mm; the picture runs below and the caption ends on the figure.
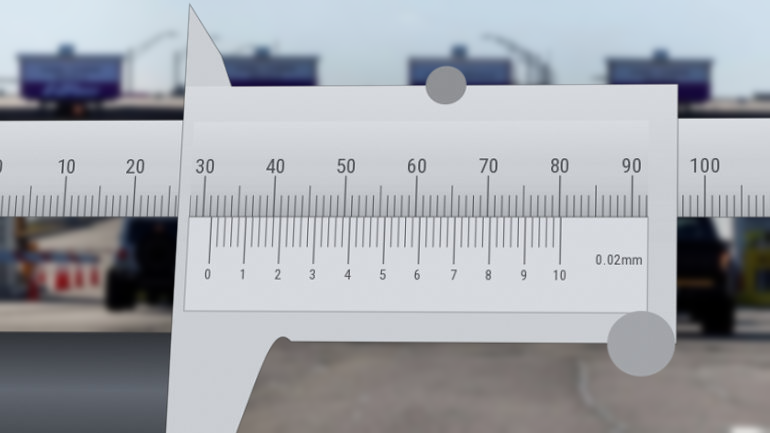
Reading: value=31.2 unit=mm
